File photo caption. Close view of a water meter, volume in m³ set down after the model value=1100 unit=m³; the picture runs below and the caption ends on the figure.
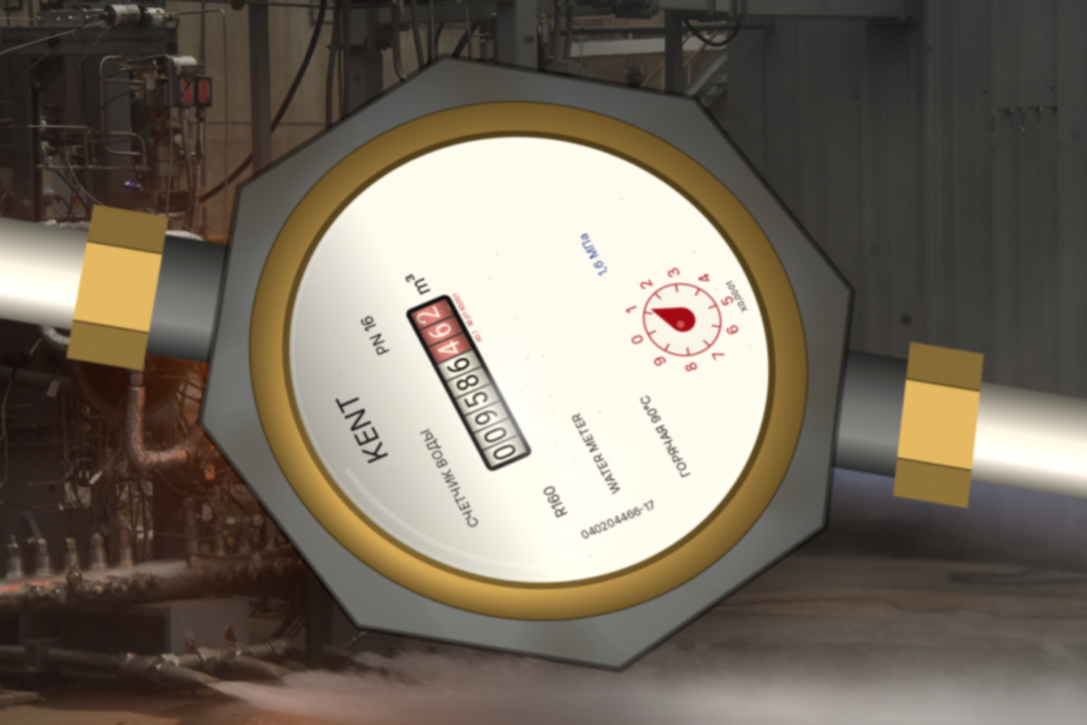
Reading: value=9586.4621 unit=m³
